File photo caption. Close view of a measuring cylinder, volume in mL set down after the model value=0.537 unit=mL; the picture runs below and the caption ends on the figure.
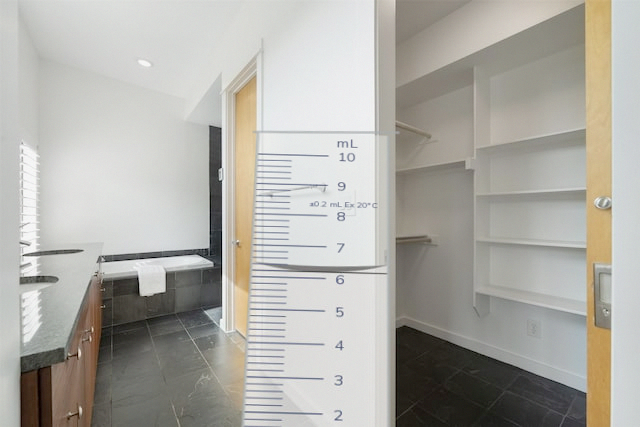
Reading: value=6.2 unit=mL
